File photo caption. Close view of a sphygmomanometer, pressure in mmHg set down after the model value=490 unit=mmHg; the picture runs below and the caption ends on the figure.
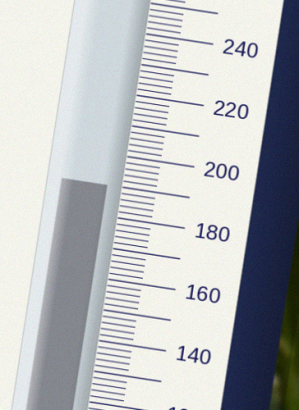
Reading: value=190 unit=mmHg
